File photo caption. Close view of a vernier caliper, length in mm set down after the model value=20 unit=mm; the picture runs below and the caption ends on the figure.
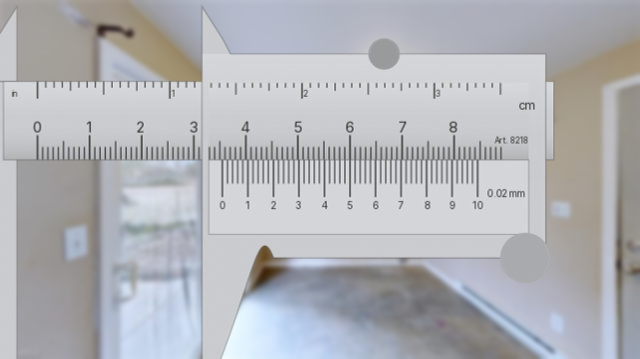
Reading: value=35.5 unit=mm
